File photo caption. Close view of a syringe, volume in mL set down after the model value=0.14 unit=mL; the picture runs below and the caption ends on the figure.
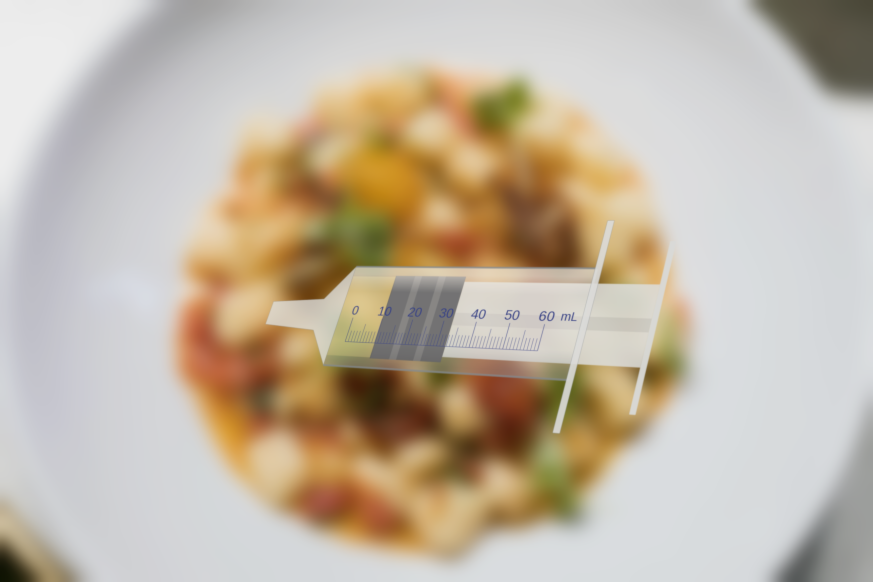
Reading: value=10 unit=mL
